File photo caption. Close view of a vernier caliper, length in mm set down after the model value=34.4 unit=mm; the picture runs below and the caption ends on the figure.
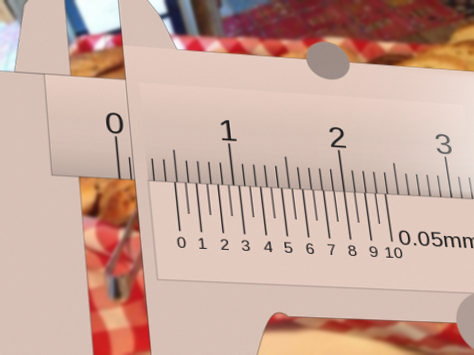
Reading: value=4.8 unit=mm
